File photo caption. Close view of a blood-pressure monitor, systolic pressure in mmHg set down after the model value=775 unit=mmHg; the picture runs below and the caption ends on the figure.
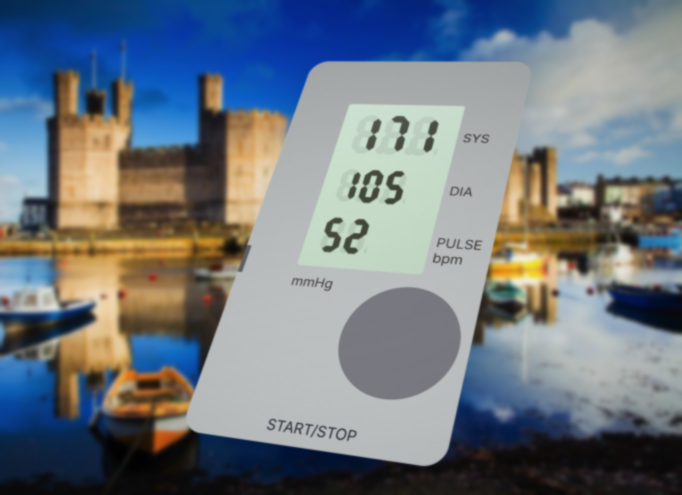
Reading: value=171 unit=mmHg
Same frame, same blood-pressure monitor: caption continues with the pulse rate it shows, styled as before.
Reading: value=52 unit=bpm
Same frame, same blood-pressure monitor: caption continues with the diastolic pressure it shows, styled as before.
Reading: value=105 unit=mmHg
